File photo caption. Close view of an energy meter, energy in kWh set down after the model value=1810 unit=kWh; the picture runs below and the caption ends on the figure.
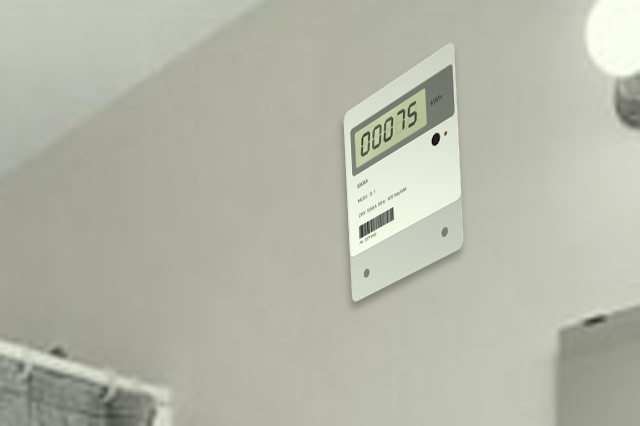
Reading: value=75 unit=kWh
